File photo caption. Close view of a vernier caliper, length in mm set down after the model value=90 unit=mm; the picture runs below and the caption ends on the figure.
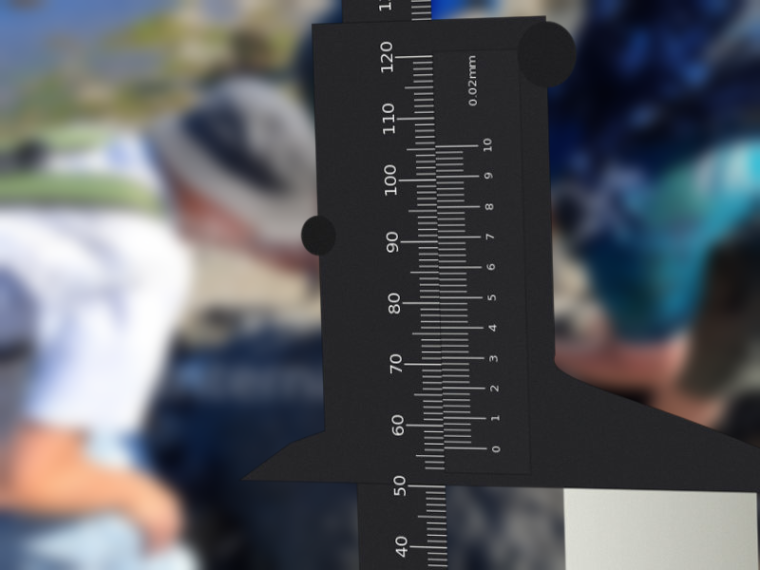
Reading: value=56.4 unit=mm
